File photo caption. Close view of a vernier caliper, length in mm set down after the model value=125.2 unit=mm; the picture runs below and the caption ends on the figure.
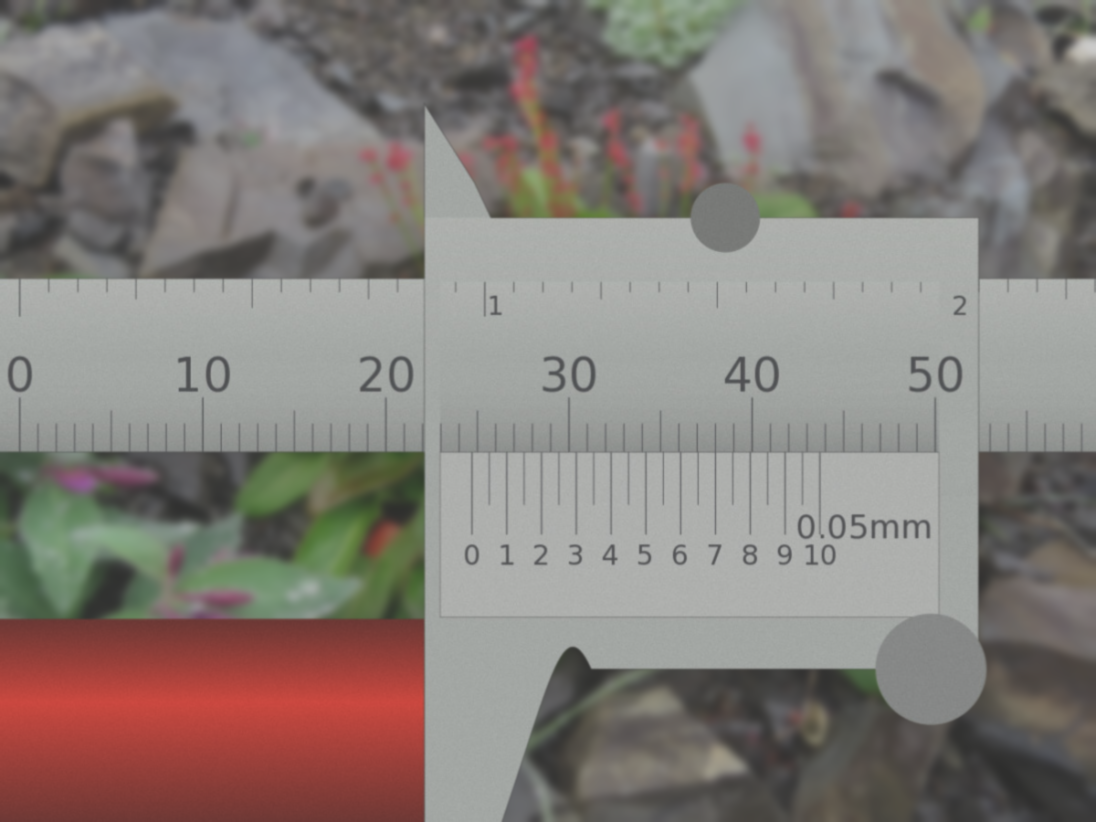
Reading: value=24.7 unit=mm
